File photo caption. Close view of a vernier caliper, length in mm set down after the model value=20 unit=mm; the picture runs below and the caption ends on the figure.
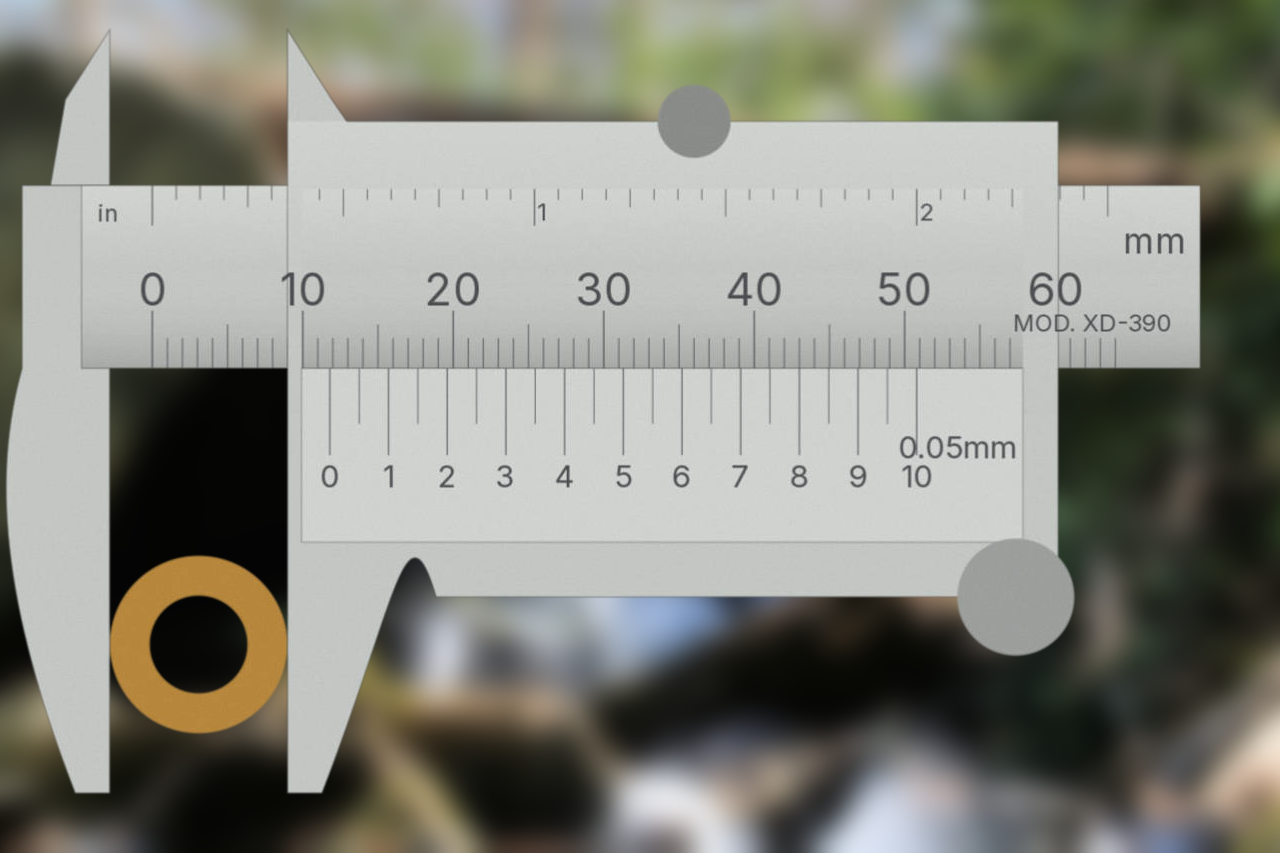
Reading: value=11.8 unit=mm
